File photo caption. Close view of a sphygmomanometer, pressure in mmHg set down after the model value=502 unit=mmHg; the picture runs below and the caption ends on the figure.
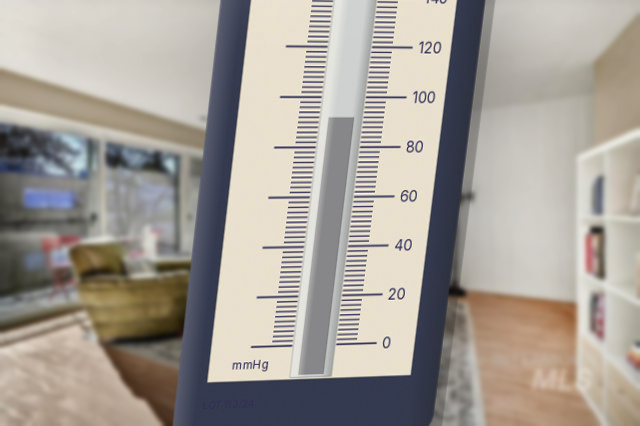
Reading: value=92 unit=mmHg
